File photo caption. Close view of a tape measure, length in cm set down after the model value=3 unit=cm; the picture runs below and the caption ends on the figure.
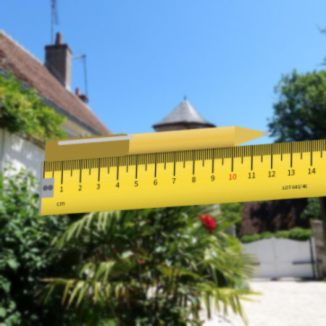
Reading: value=12 unit=cm
